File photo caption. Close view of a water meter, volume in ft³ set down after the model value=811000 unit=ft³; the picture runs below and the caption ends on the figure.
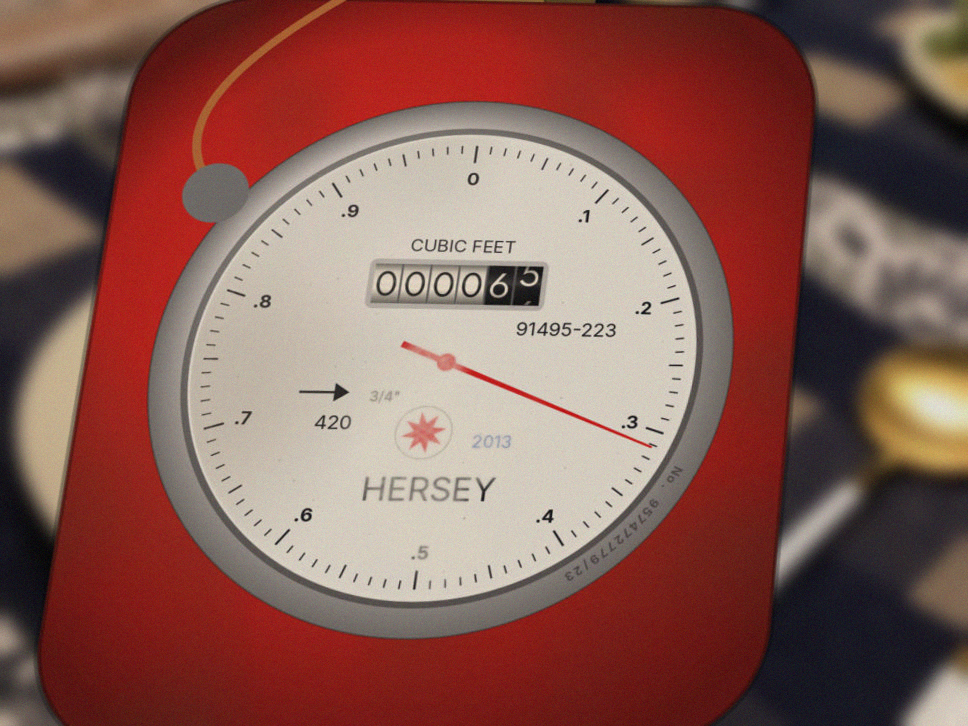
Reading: value=65.31 unit=ft³
